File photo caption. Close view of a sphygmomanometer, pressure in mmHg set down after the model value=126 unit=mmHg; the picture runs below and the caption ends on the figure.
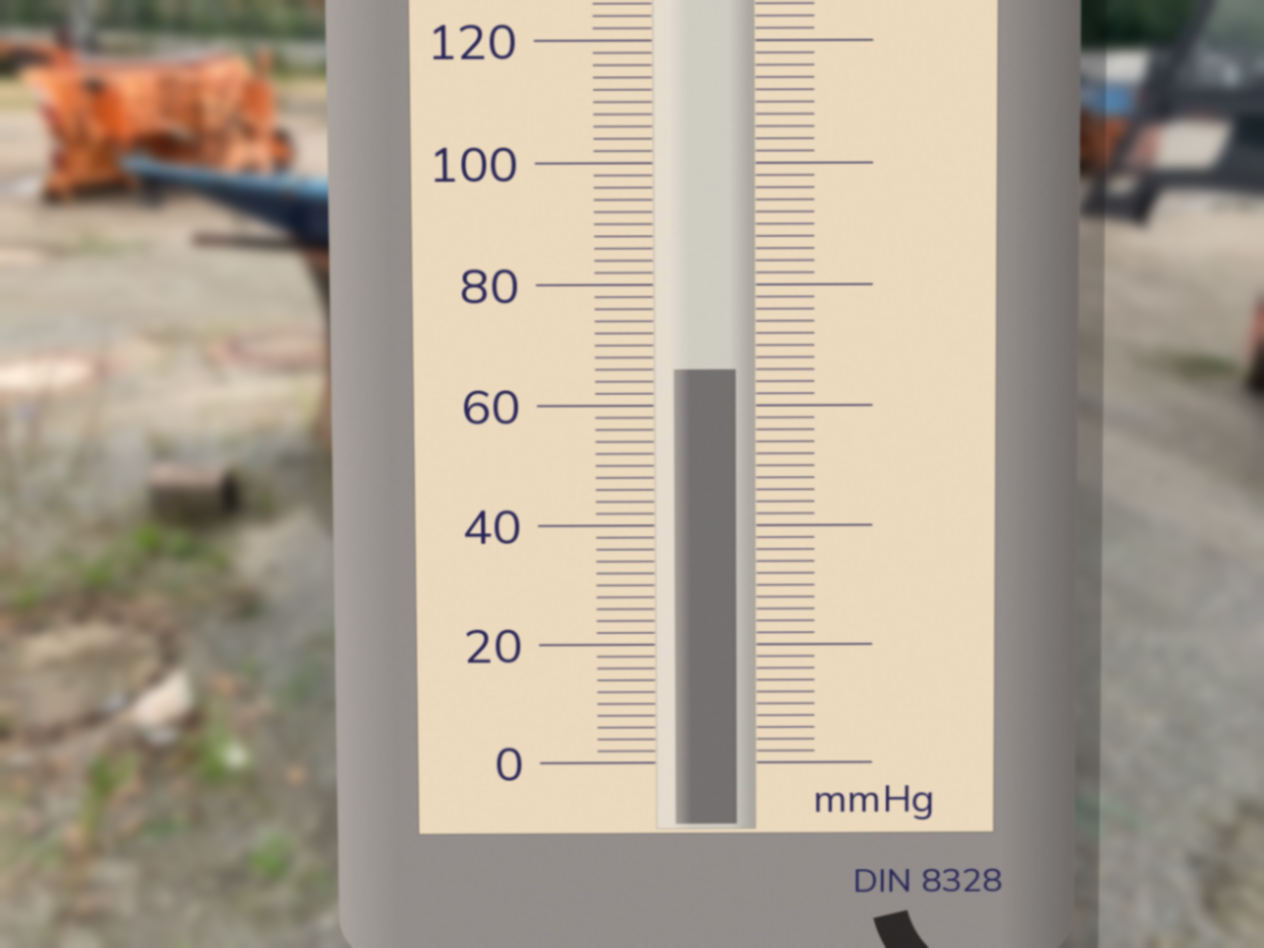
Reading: value=66 unit=mmHg
